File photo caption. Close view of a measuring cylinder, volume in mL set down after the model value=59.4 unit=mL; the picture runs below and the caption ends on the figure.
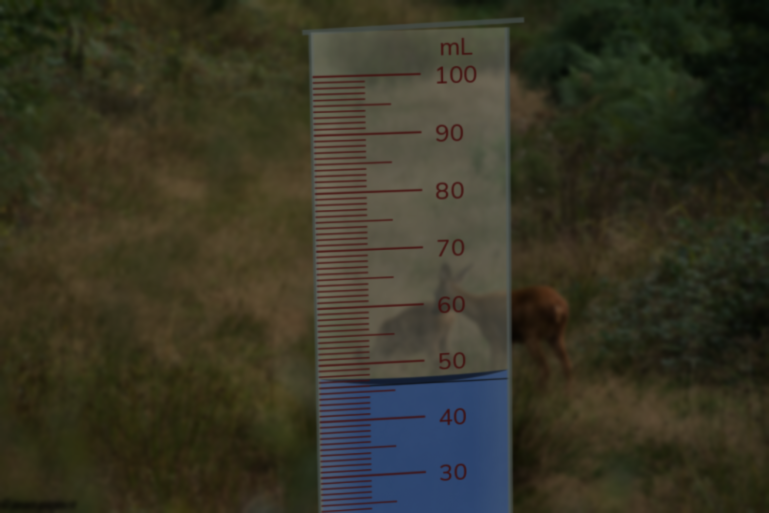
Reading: value=46 unit=mL
